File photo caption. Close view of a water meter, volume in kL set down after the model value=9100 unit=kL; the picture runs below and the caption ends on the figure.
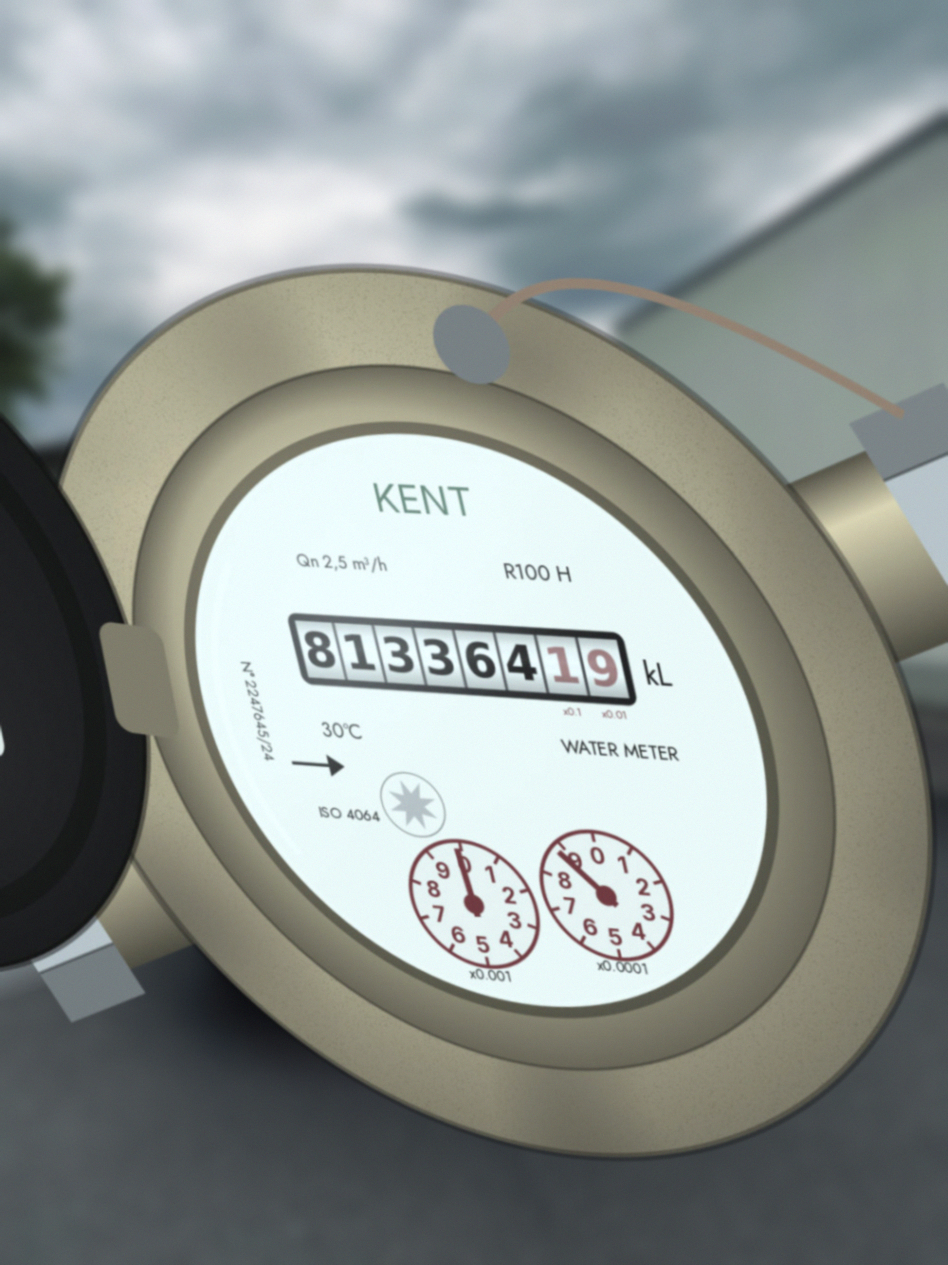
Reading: value=813364.1898 unit=kL
